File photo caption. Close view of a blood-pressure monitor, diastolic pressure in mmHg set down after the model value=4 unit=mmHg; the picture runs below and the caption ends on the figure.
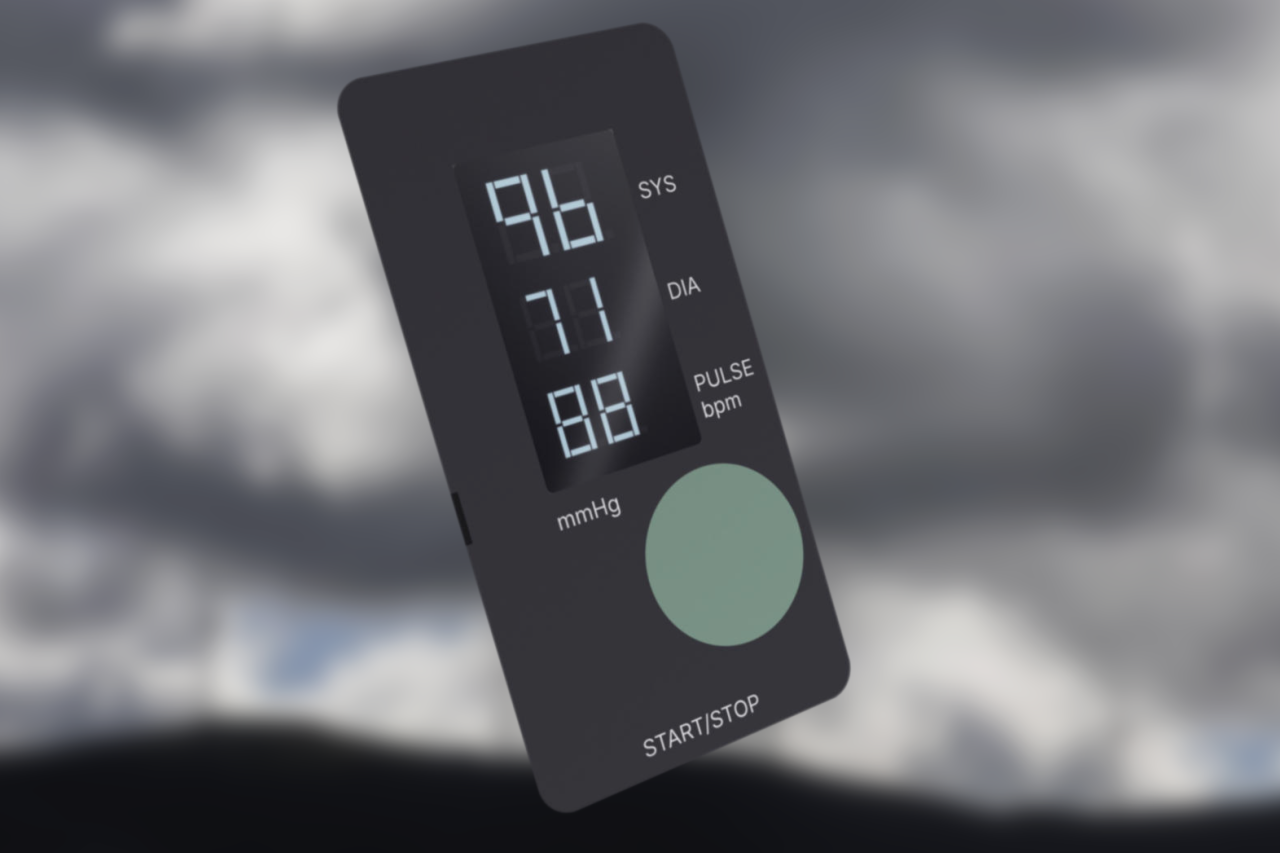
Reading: value=71 unit=mmHg
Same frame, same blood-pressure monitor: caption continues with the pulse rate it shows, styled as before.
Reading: value=88 unit=bpm
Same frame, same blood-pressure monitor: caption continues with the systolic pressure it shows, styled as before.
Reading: value=96 unit=mmHg
